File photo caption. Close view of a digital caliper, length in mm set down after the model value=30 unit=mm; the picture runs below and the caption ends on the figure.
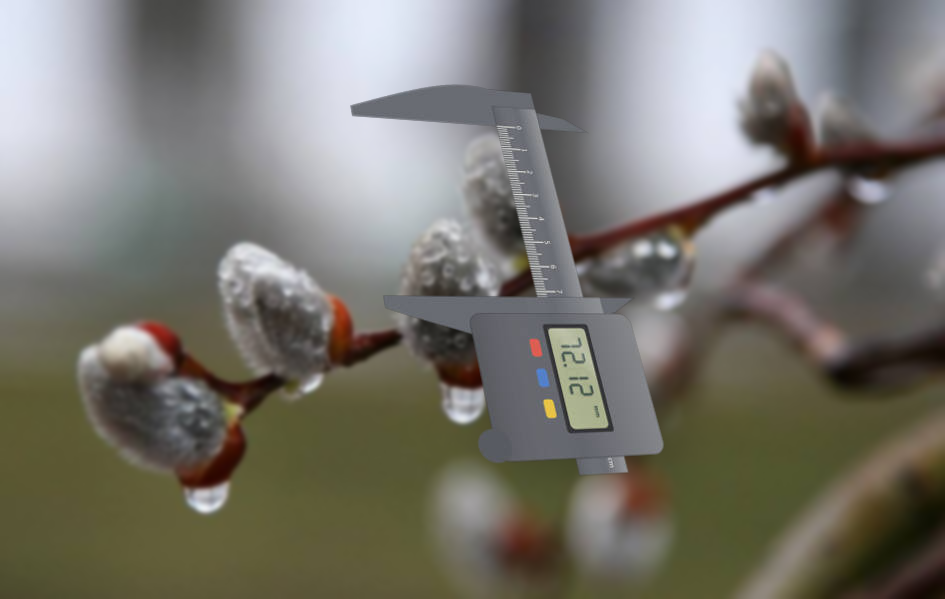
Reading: value=72.12 unit=mm
